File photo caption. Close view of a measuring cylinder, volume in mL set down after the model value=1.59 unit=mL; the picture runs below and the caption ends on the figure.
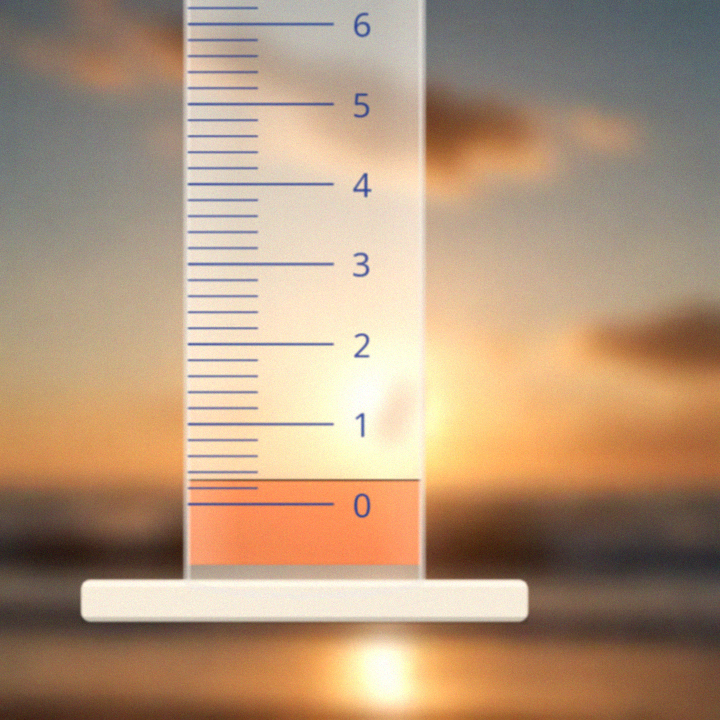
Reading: value=0.3 unit=mL
